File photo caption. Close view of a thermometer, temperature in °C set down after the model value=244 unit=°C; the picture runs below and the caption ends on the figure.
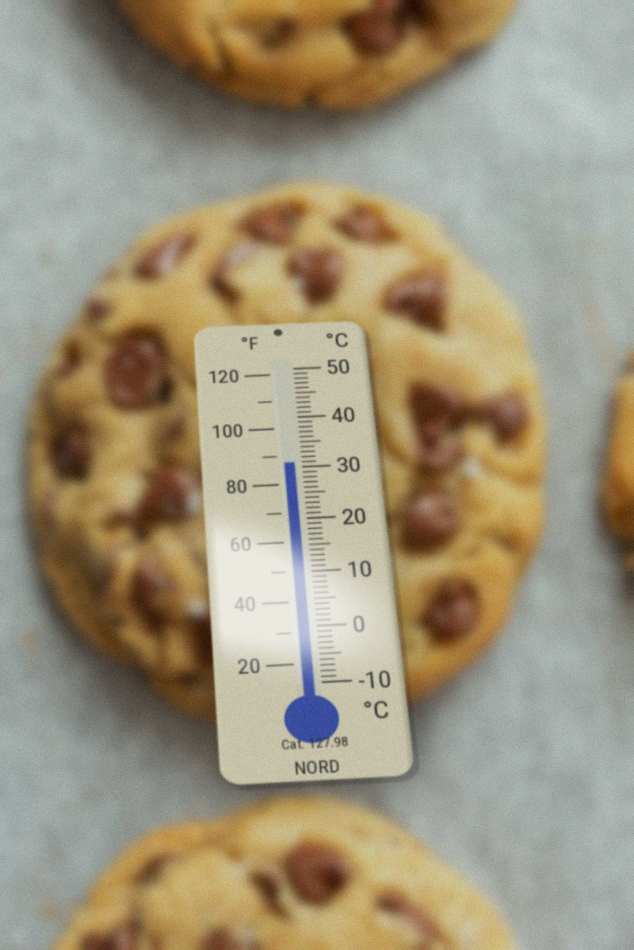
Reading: value=31 unit=°C
